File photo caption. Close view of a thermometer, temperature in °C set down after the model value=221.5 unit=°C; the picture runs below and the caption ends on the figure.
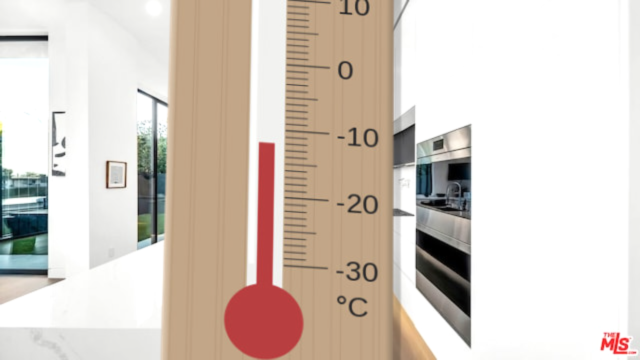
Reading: value=-12 unit=°C
